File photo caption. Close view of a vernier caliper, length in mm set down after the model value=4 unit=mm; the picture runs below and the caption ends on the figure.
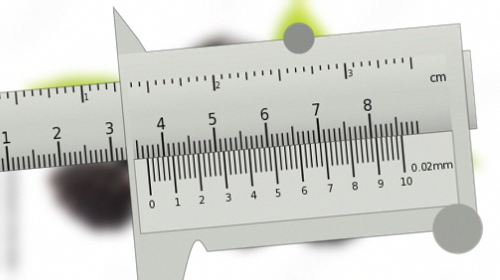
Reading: value=36.8 unit=mm
